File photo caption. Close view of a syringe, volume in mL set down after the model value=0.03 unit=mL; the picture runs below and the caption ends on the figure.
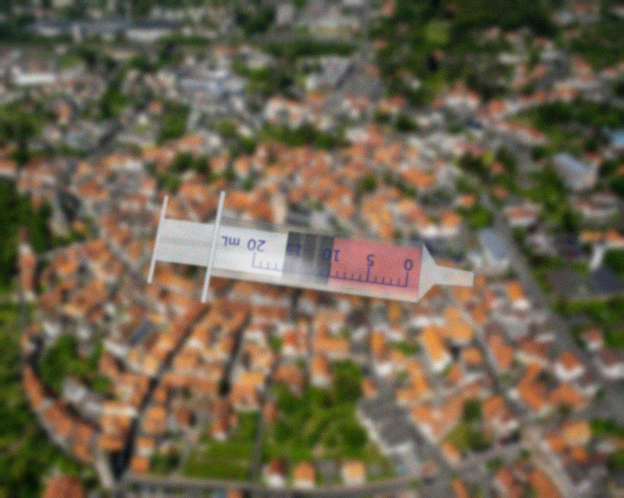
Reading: value=10 unit=mL
